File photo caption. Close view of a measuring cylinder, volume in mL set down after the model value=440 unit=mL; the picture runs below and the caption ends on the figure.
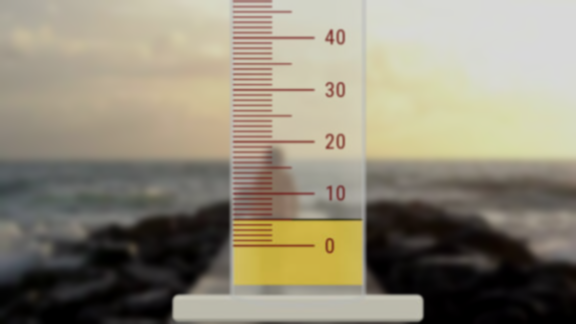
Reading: value=5 unit=mL
